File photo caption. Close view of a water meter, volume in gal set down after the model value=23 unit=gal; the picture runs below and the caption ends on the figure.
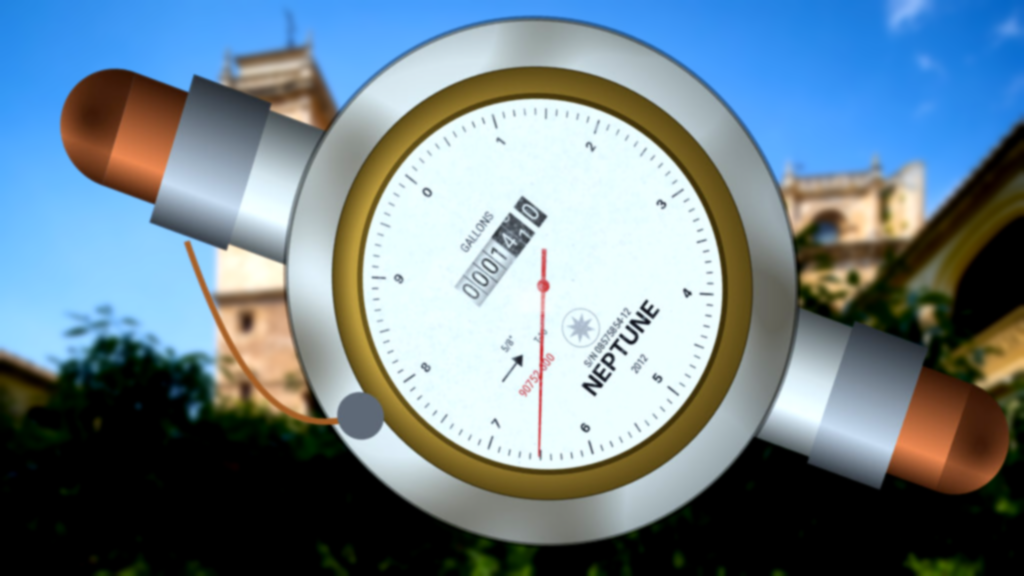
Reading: value=1406.5 unit=gal
